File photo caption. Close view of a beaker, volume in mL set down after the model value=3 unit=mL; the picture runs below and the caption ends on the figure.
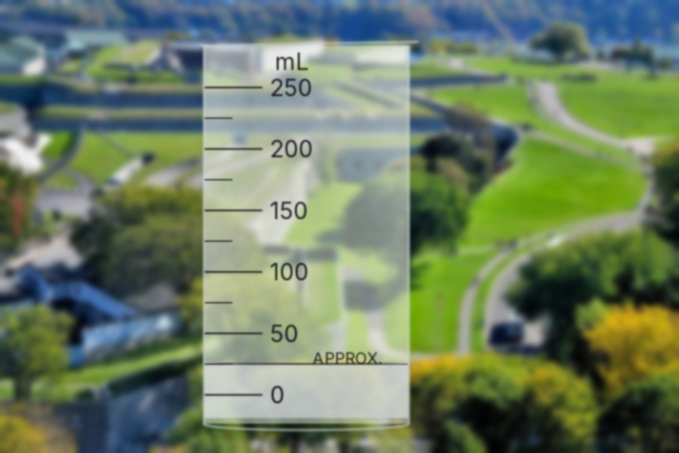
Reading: value=25 unit=mL
